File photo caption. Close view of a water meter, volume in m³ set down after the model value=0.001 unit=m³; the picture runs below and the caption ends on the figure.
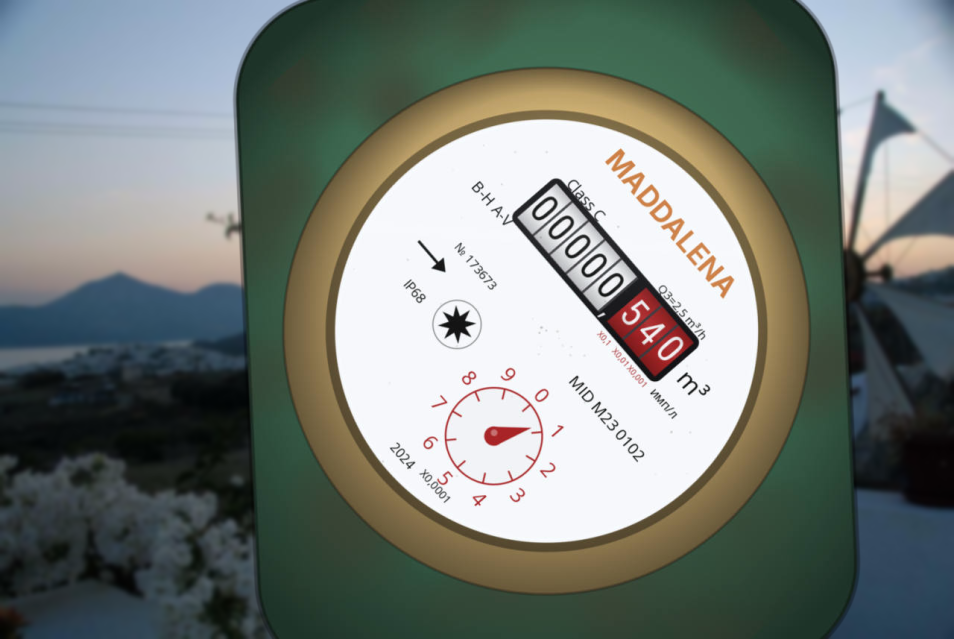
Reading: value=0.5400 unit=m³
